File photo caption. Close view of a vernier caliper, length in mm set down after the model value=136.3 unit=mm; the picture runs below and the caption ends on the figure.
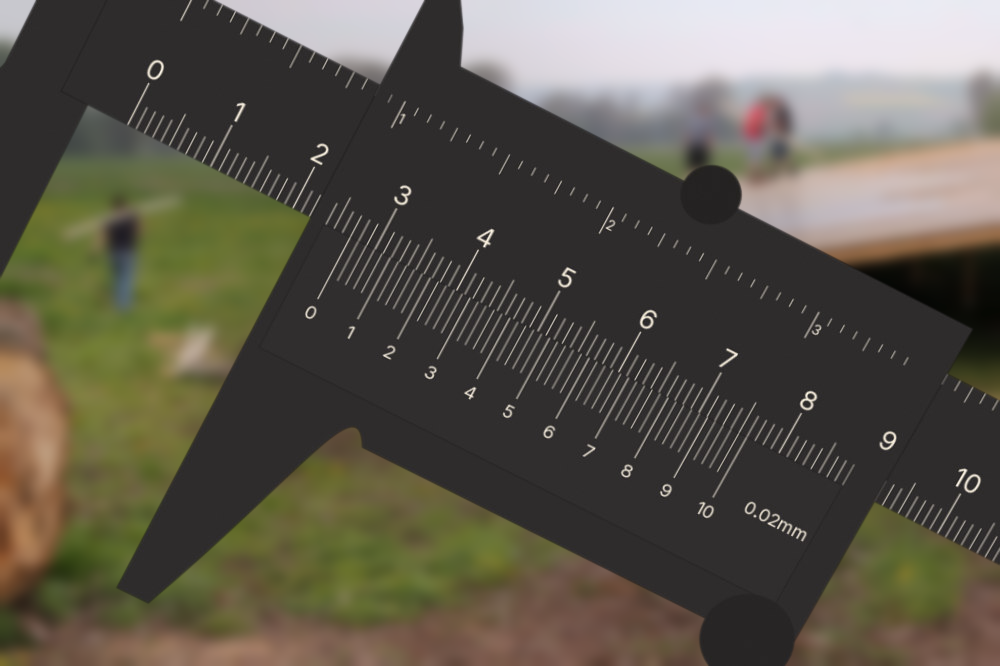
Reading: value=27.0 unit=mm
